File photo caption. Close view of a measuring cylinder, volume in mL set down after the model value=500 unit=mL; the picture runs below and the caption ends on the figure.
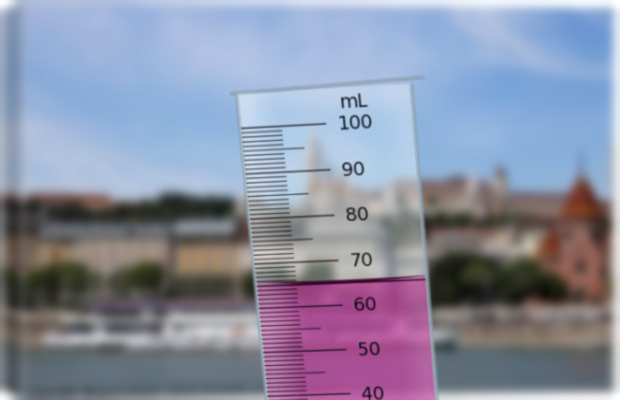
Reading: value=65 unit=mL
